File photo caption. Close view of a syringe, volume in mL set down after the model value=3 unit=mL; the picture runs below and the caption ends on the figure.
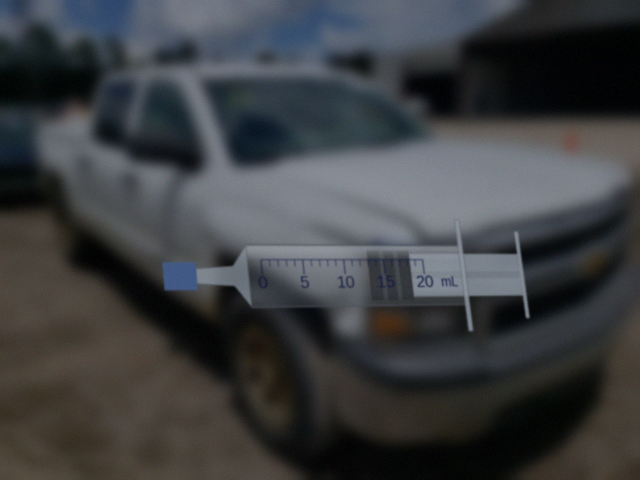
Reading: value=13 unit=mL
